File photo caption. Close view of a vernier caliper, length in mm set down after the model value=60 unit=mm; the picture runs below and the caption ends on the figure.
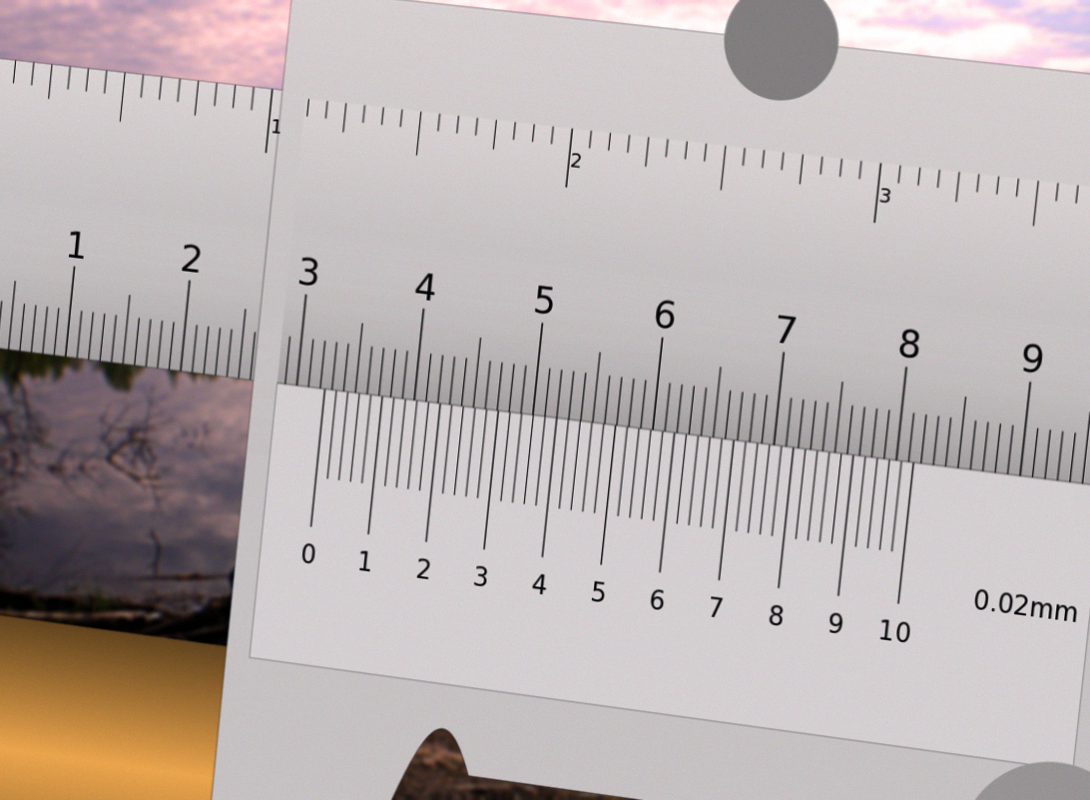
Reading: value=32.4 unit=mm
